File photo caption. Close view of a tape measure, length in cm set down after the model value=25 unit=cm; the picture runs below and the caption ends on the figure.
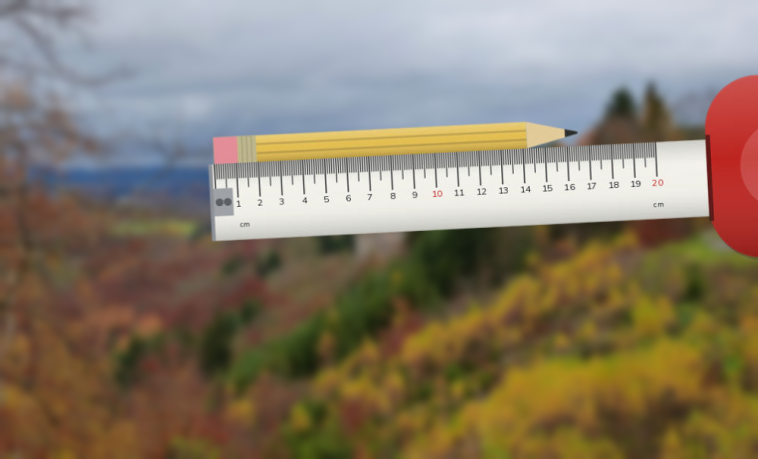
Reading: value=16.5 unit=cm
